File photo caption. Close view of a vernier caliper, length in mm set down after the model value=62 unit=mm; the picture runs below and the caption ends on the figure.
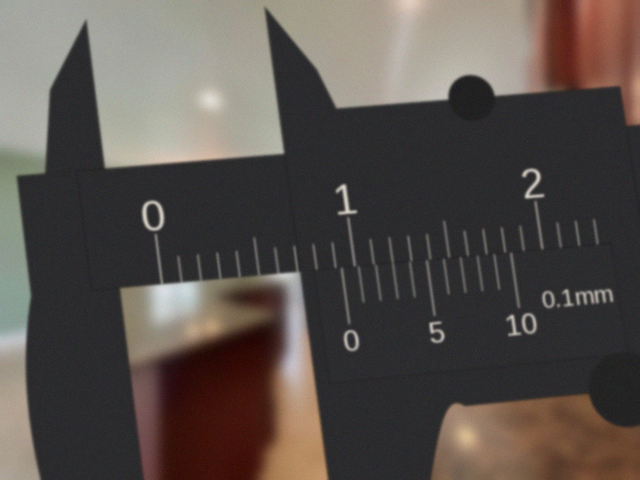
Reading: value=9.3 unit=mm
